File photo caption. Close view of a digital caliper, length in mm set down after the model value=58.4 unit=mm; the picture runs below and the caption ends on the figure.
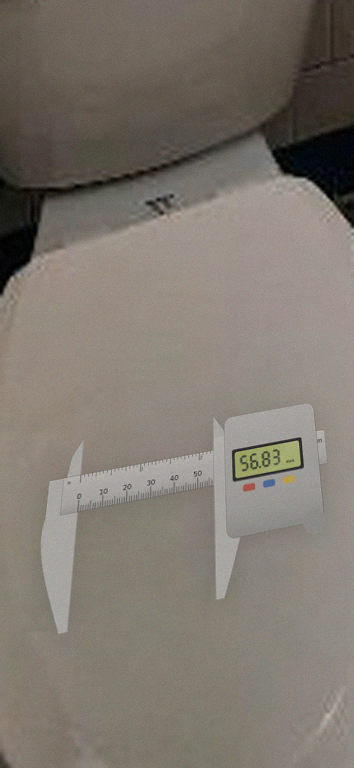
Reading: value=56.83 unit=mm
